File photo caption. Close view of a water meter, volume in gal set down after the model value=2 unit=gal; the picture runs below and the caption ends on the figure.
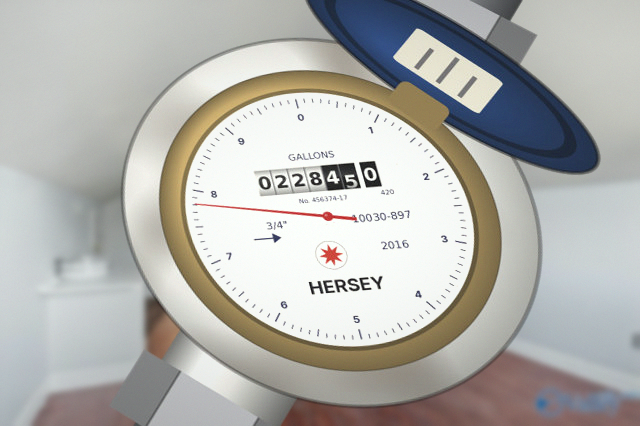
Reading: value=228447.8 unit=gal
